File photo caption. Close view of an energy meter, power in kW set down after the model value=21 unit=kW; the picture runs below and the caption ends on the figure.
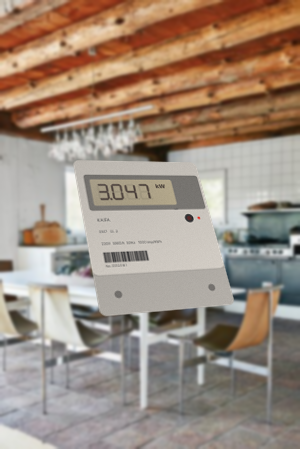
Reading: value=3.047 unit=kW
